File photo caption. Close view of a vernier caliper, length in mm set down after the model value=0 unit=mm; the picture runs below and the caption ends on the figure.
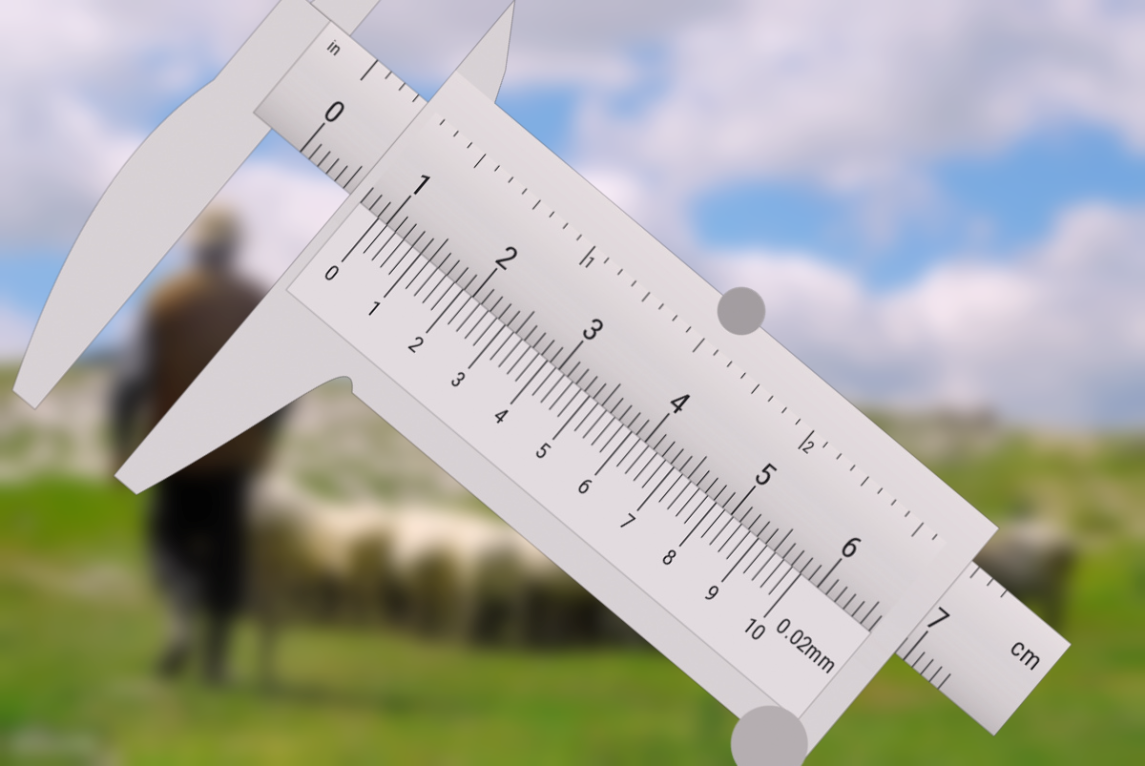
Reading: value=9.1 unit=mm
